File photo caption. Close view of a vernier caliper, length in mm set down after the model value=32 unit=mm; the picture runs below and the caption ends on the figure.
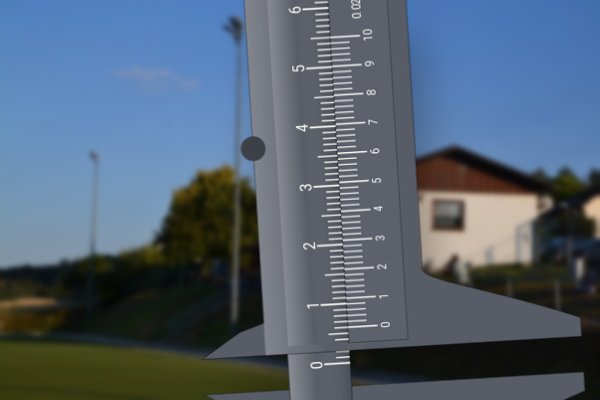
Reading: value=6.0 unit=mm
